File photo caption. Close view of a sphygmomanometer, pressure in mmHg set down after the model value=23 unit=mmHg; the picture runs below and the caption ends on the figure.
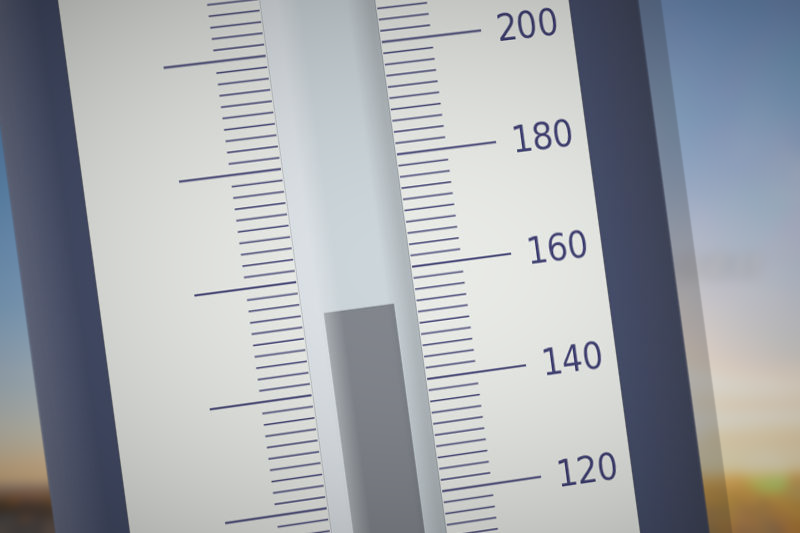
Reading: value=154 unit=mmHg
